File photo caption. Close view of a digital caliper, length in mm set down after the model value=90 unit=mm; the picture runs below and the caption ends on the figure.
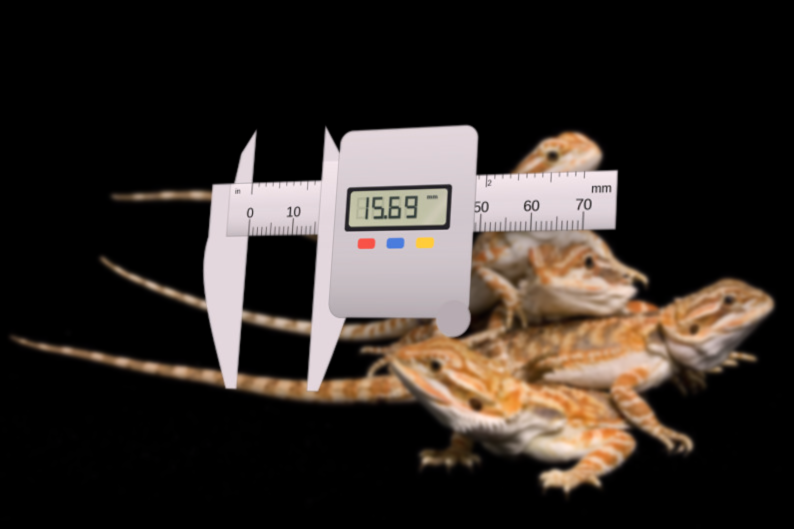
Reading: value=15.69 unit=mm
